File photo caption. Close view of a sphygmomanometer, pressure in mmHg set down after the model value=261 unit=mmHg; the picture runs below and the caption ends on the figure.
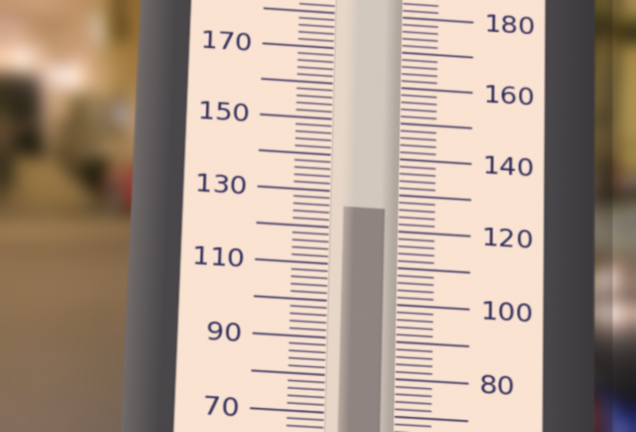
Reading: value=126 unit=mmHg
